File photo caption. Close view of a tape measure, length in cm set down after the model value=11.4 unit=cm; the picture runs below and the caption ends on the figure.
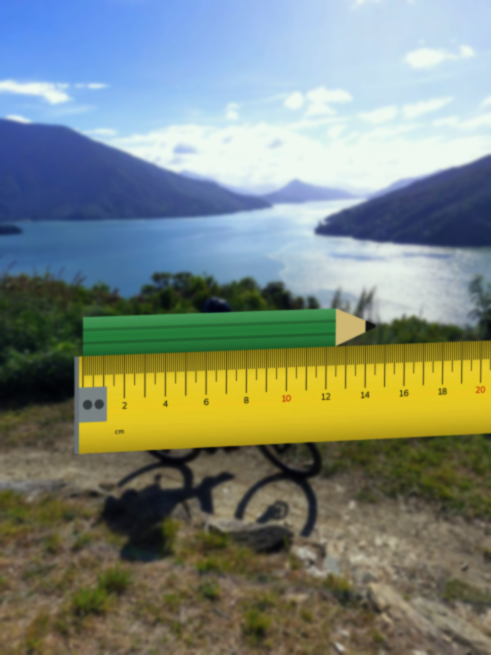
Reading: value=14.5 unit=cm
